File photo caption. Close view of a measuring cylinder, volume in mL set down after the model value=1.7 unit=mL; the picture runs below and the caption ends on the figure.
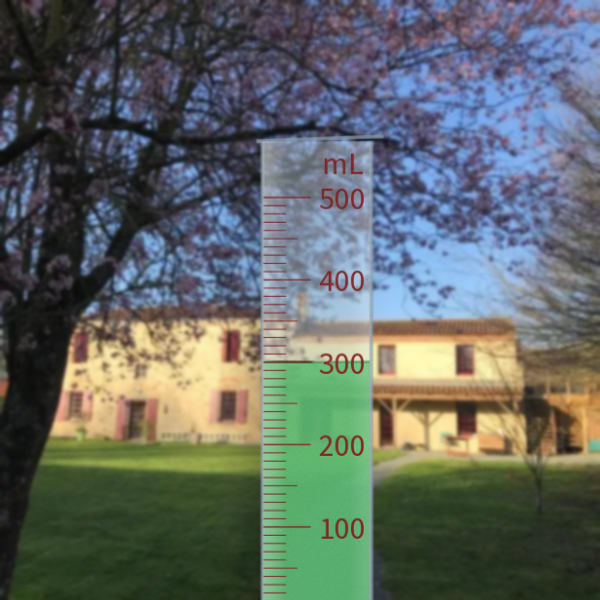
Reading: value=300 unit=mL
